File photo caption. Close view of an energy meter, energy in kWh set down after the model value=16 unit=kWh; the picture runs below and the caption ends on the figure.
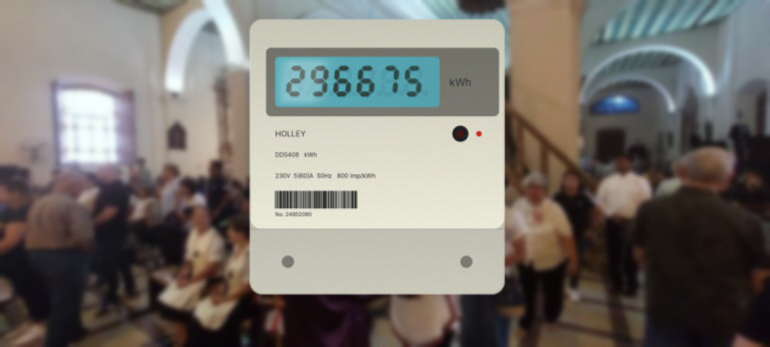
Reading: value=296675 unit=kWh
